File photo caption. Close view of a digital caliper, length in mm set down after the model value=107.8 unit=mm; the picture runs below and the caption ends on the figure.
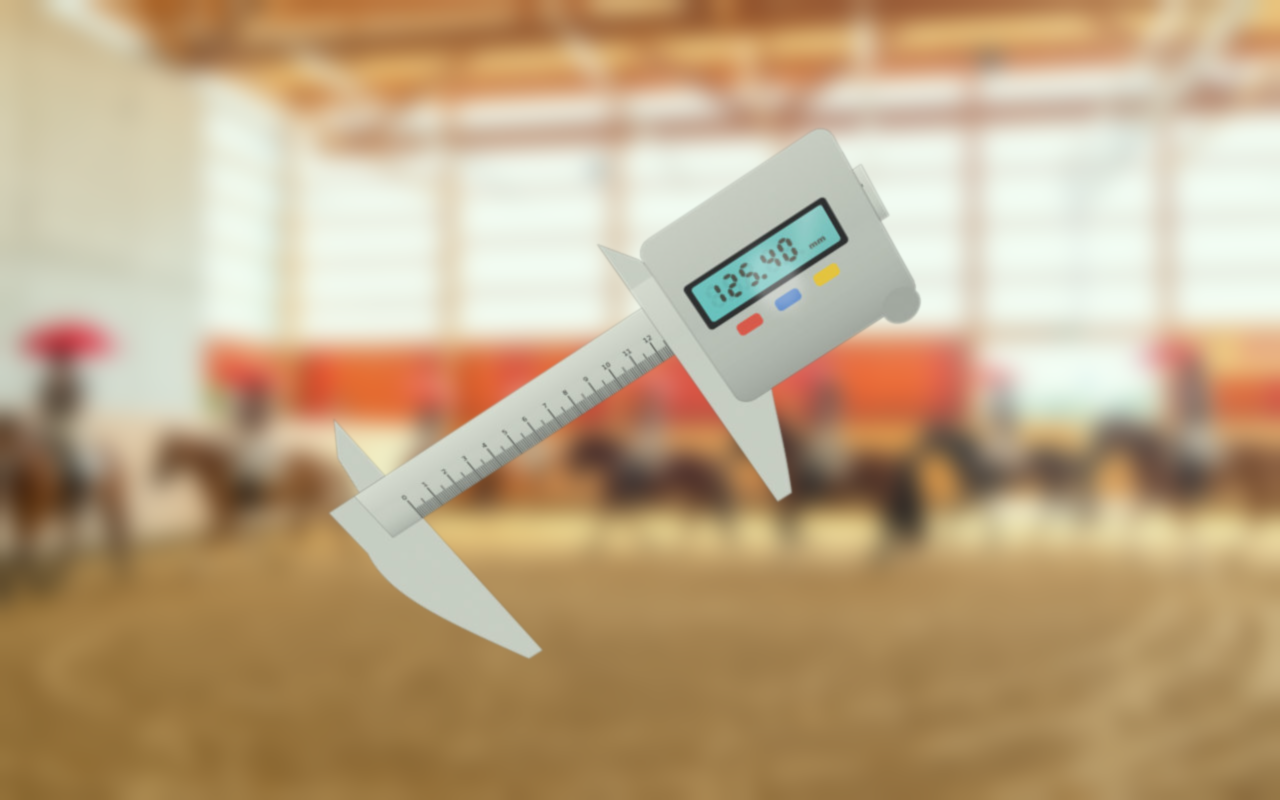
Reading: value=125.40 unit=mm
